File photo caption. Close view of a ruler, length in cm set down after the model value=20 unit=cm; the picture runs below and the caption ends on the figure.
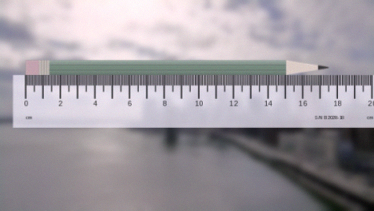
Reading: value=17.5 unit=cm
